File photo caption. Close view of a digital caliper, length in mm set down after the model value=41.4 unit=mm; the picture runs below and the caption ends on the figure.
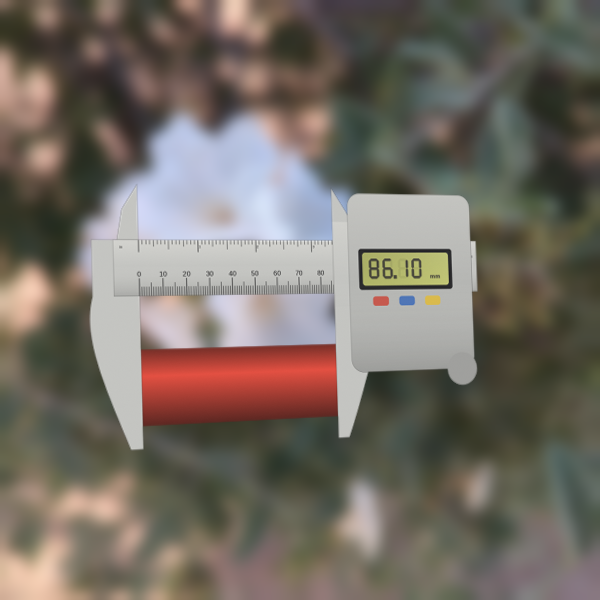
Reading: value=86.10 unit=mm
